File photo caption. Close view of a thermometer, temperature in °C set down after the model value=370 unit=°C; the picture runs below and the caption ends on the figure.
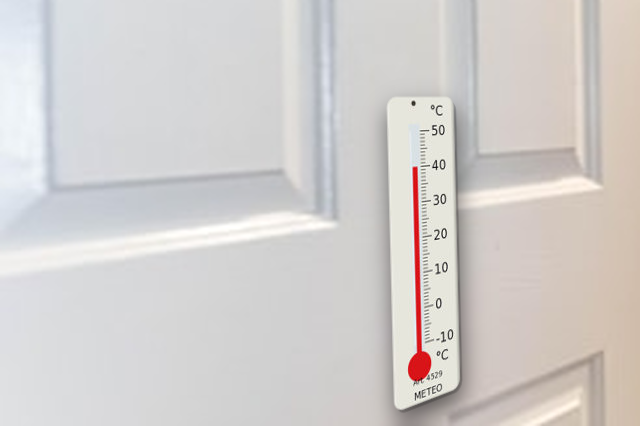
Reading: value=40 unit=°C
